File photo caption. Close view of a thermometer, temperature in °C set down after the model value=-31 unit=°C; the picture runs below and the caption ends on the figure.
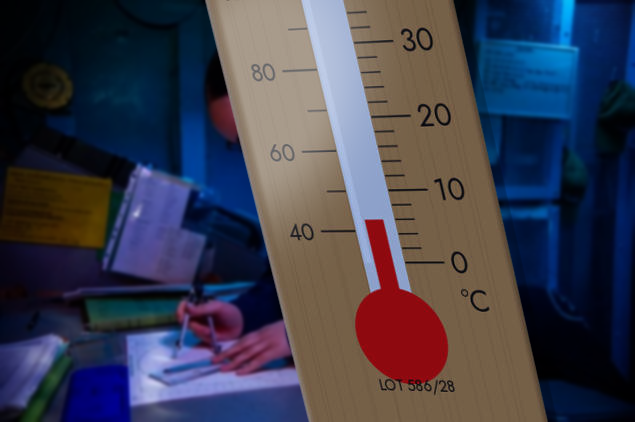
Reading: value=6 unit=°C
